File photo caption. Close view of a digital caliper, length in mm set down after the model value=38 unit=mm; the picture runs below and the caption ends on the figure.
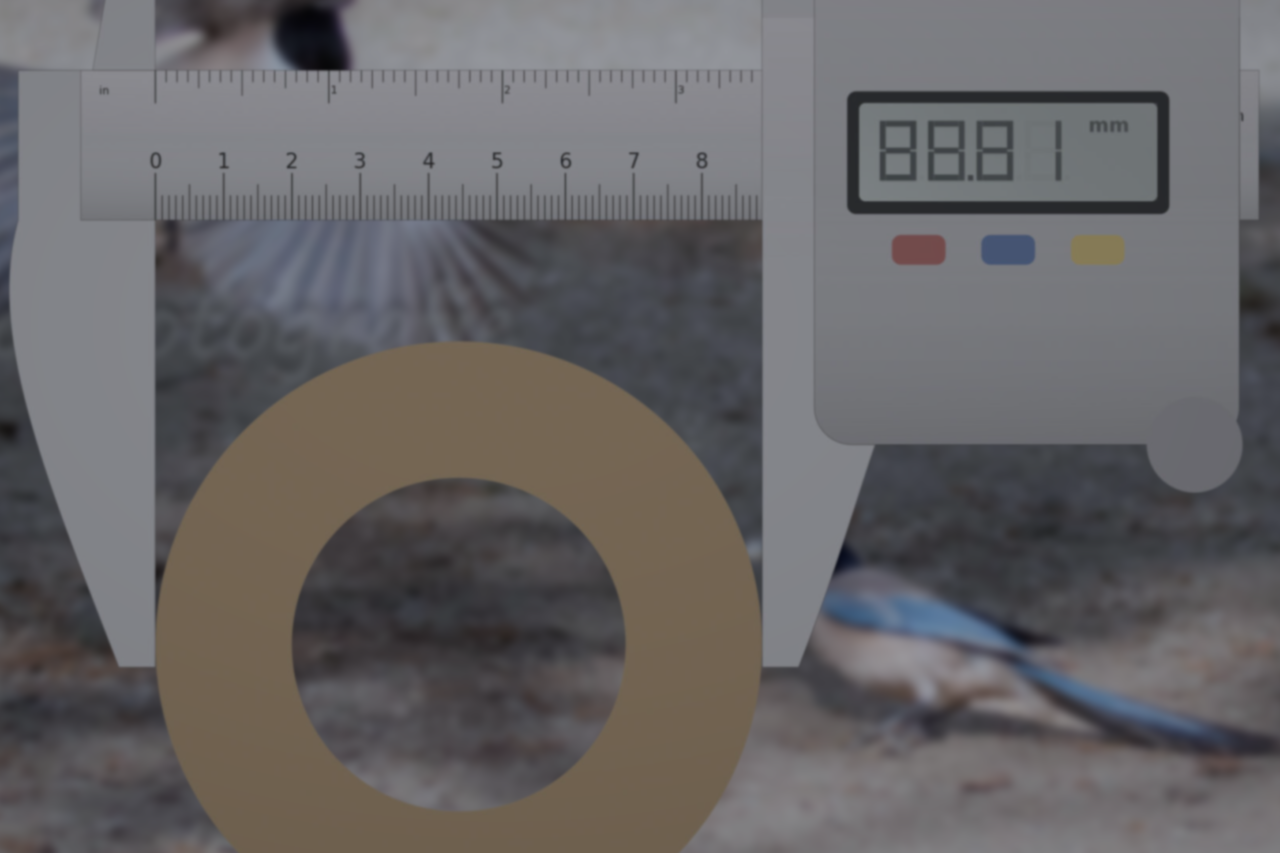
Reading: value=88.81 unit=mm
